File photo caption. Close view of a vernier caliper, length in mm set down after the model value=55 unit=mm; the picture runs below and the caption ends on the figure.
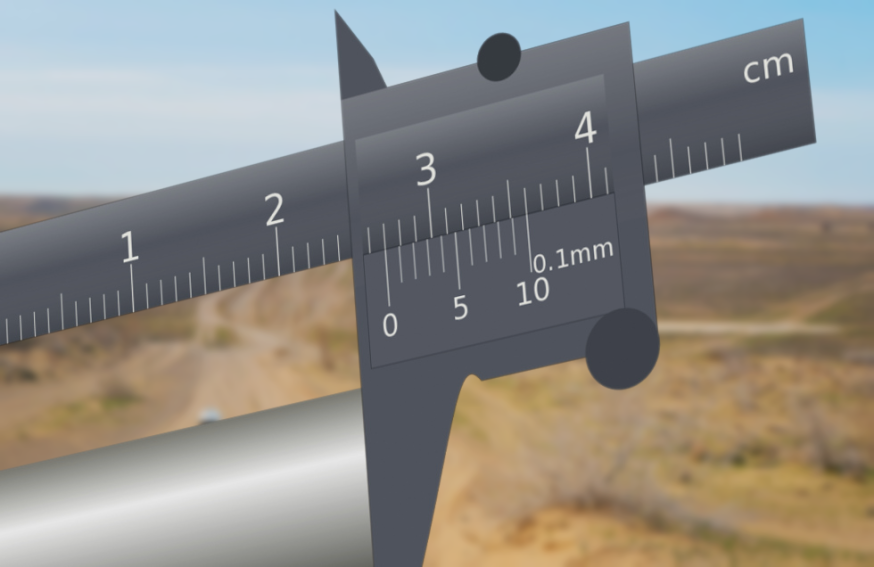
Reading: value=27.0 unit=mm
